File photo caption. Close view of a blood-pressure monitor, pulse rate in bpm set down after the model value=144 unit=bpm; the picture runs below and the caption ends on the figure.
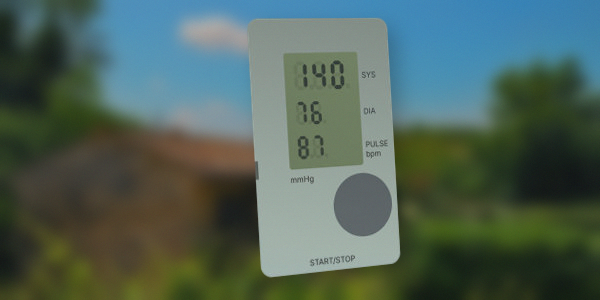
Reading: value=87 unit=bpm
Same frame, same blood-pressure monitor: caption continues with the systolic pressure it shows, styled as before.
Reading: value=140 unit=mmHg
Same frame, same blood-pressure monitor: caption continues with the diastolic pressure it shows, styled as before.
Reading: value=76 unit=mmHg
